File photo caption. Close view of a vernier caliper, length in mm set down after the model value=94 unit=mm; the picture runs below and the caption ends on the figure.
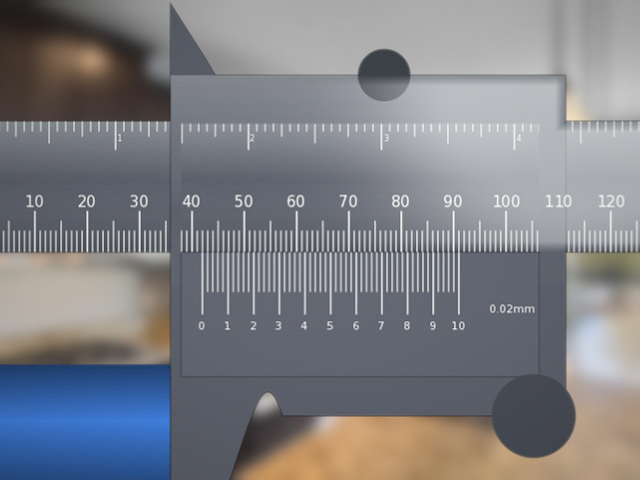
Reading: value=42.0 unit=mm
